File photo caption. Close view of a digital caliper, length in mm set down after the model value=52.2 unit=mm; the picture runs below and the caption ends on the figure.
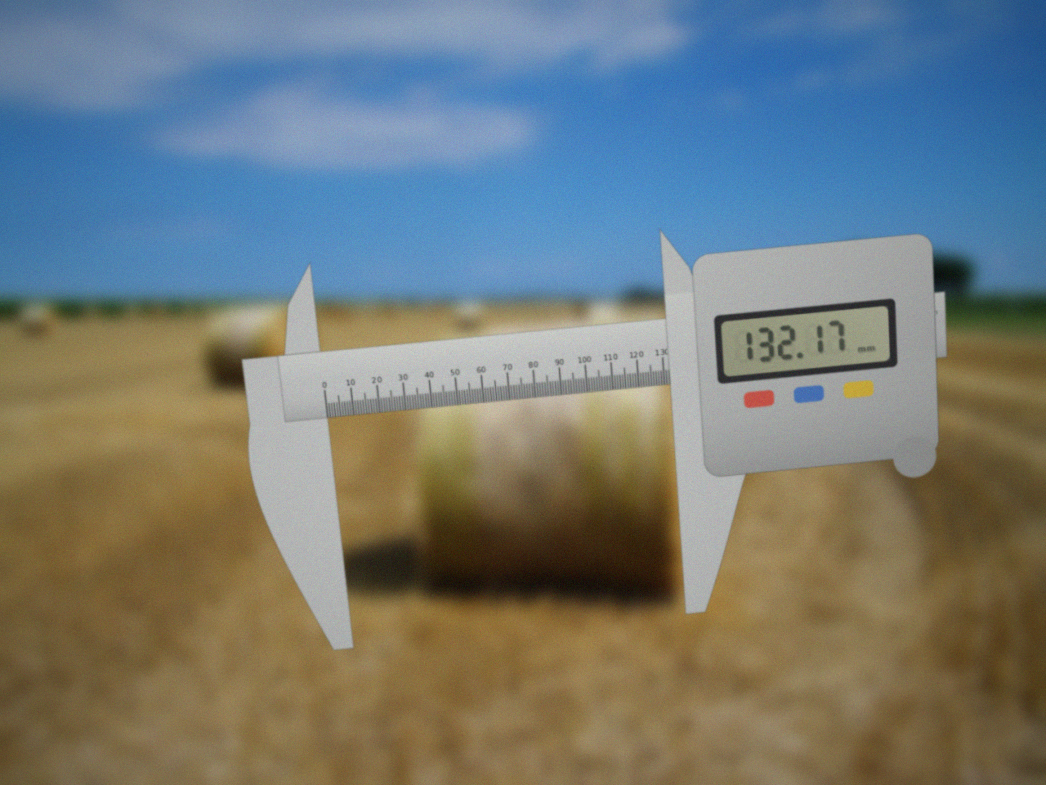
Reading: value=132.17 unit=mm
